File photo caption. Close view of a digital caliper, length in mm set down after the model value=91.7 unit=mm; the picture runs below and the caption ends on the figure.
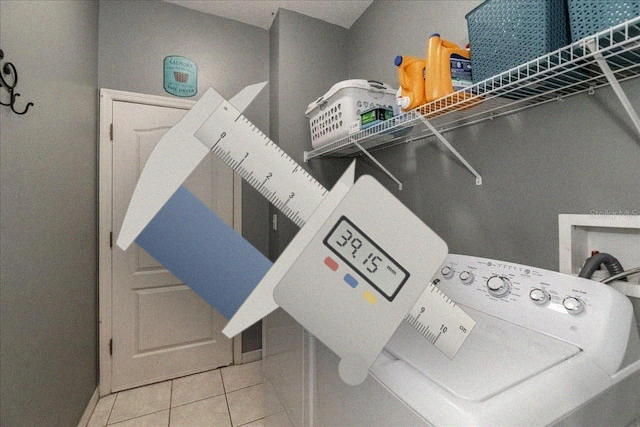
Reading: value=39.15 unit=mm
